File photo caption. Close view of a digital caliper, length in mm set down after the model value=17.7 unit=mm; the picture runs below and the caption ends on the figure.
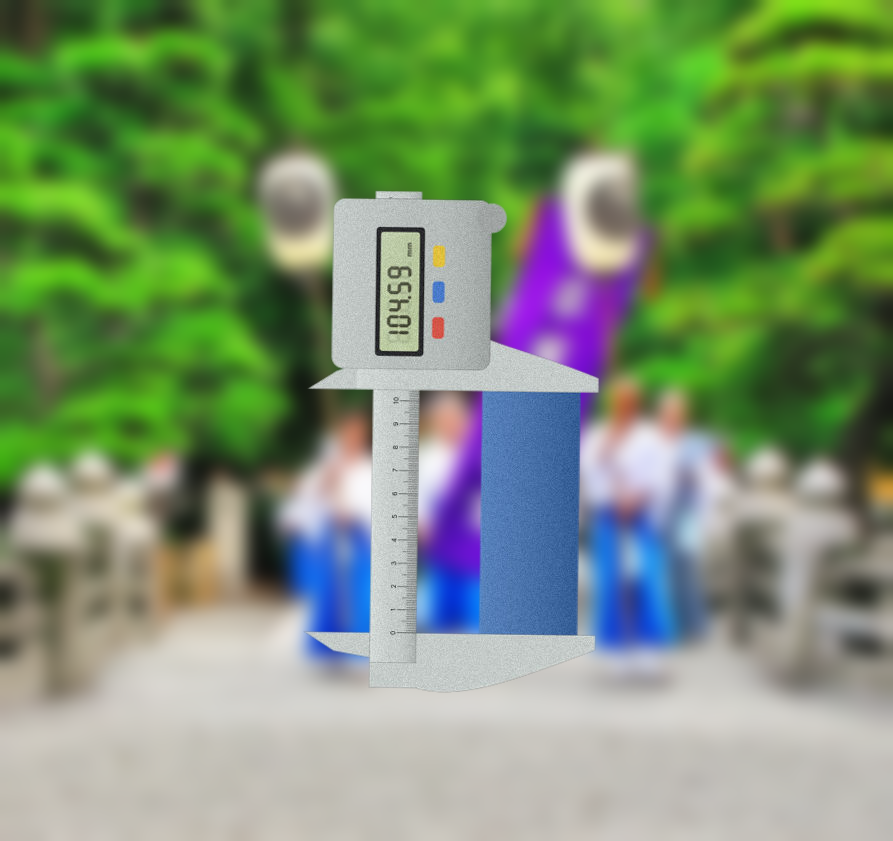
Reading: value=104.59 unit=mm
